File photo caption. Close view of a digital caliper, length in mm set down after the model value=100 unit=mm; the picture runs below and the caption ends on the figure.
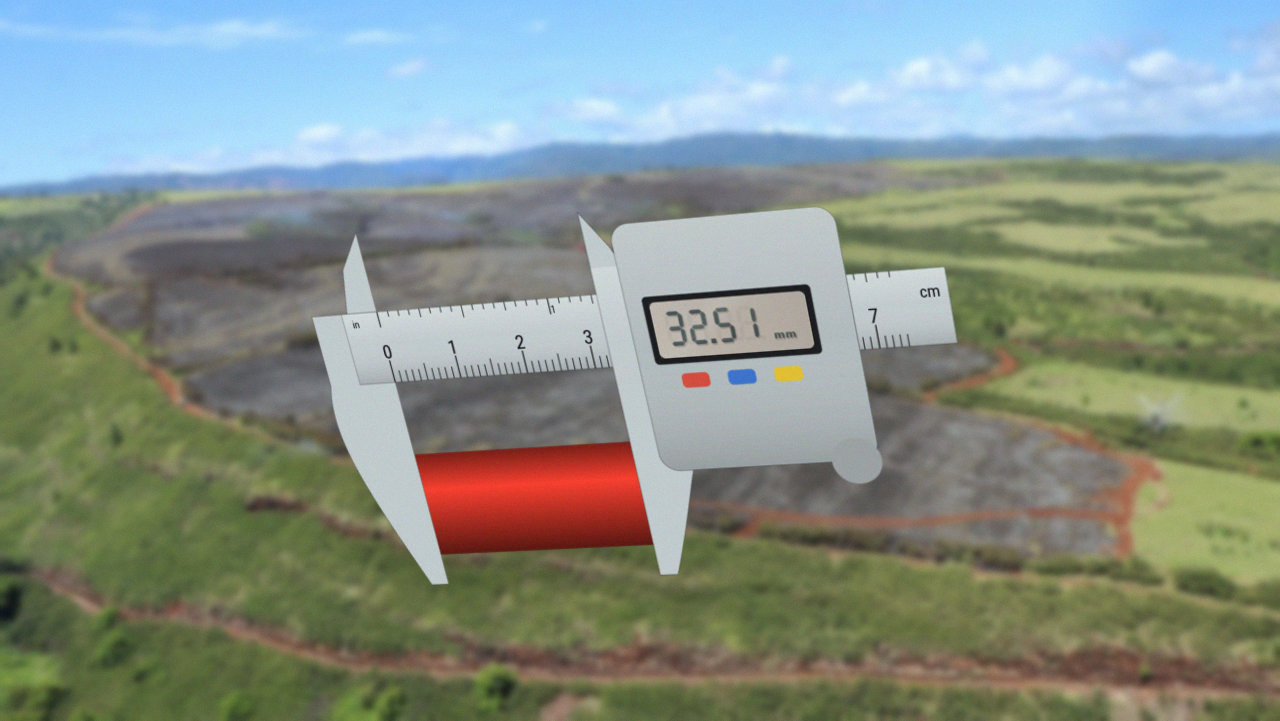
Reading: value=32.51 unit=mm
